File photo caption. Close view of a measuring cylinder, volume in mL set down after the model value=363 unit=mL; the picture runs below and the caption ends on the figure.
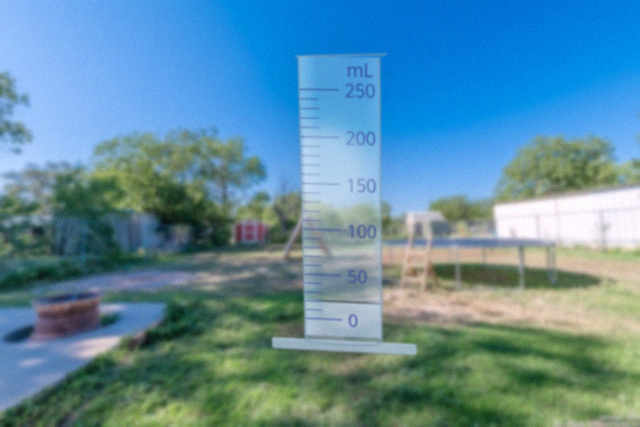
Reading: value=20 unit=mL
